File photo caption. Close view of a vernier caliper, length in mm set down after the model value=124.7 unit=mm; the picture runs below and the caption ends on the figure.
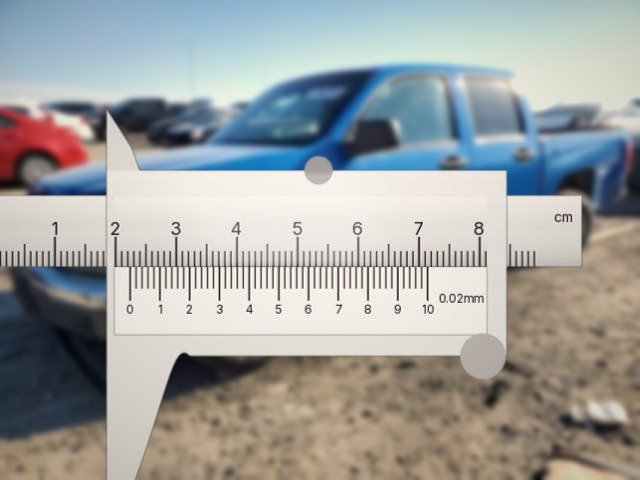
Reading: value=22.4 unit=mm
